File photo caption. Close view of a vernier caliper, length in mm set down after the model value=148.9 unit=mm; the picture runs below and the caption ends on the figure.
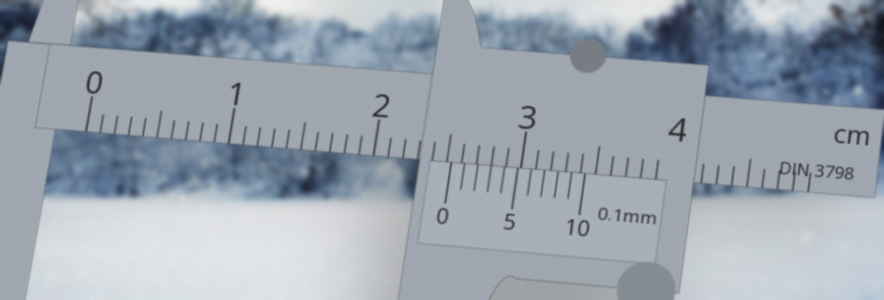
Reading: value=25.3 unit=mm
